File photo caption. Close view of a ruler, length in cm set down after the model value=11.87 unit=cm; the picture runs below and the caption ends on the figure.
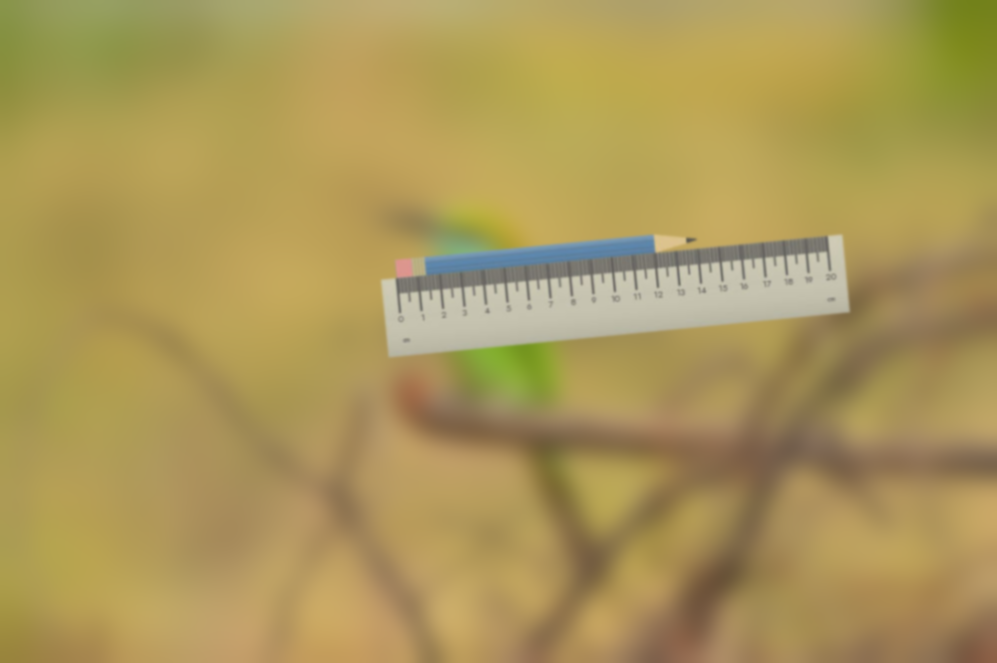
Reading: value=14 unit=cm
